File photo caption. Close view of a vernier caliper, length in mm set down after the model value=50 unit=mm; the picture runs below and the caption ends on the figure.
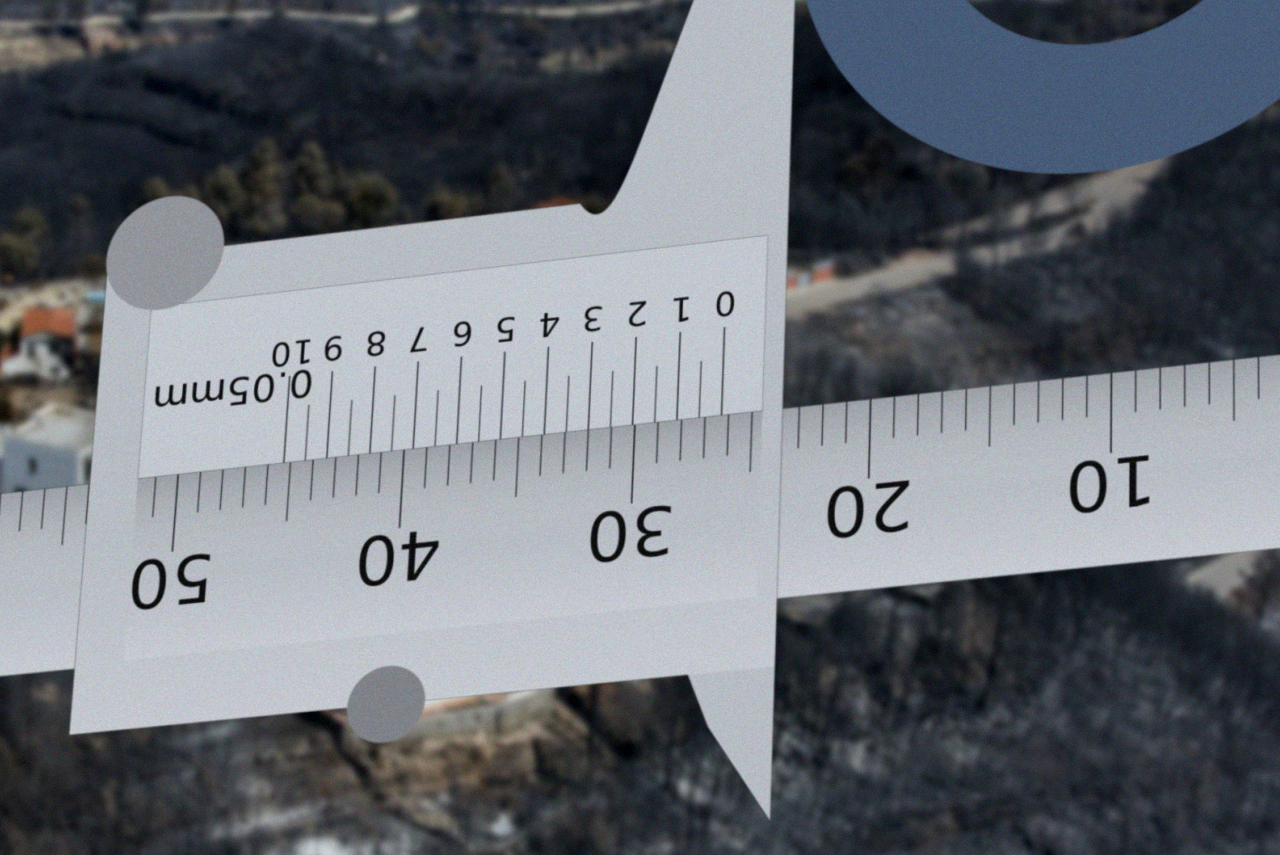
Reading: value=26.3 unit=mm
